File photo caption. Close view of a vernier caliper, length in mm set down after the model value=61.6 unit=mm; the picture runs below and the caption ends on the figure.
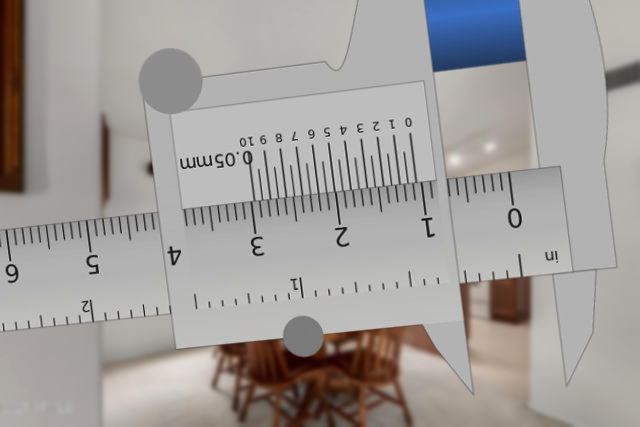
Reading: value=10.6 unit=mm
